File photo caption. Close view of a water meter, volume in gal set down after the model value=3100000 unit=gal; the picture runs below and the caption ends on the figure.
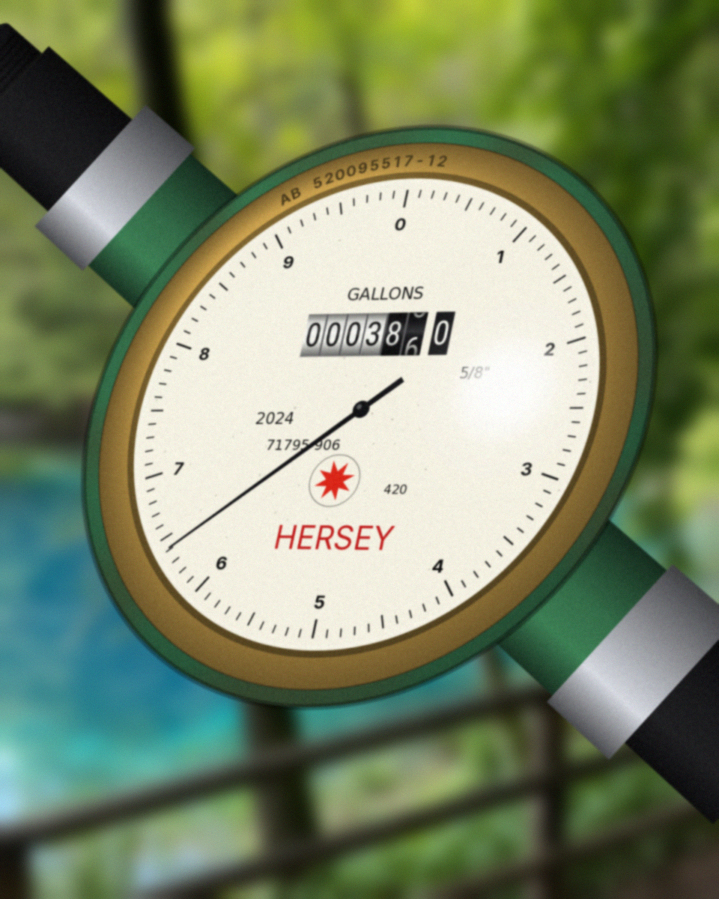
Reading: value=3856.4 unit=gal
